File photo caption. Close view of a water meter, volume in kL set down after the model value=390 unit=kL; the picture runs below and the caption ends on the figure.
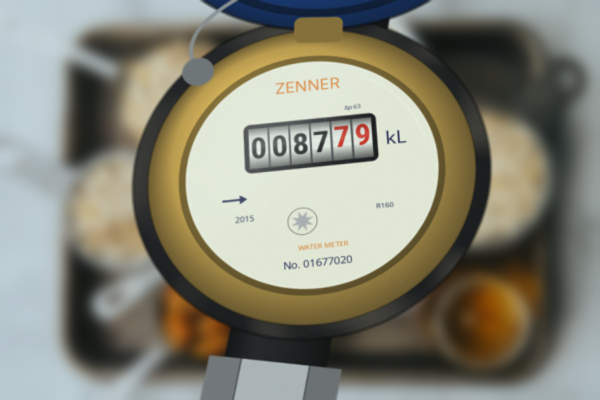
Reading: value=87.79 unit=kL
